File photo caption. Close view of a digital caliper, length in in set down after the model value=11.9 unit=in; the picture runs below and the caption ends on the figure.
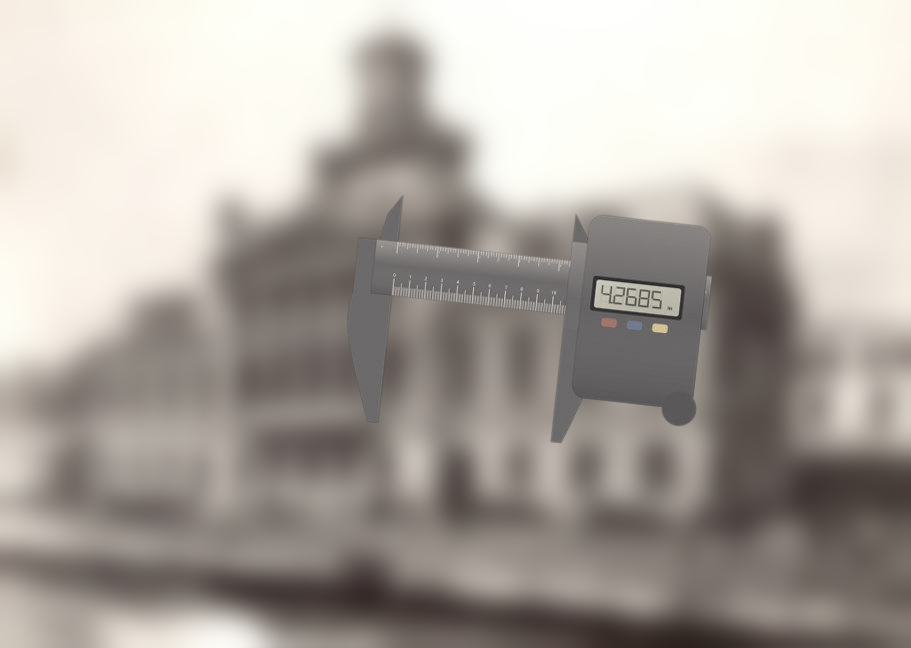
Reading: value=4.2685 unit=in
